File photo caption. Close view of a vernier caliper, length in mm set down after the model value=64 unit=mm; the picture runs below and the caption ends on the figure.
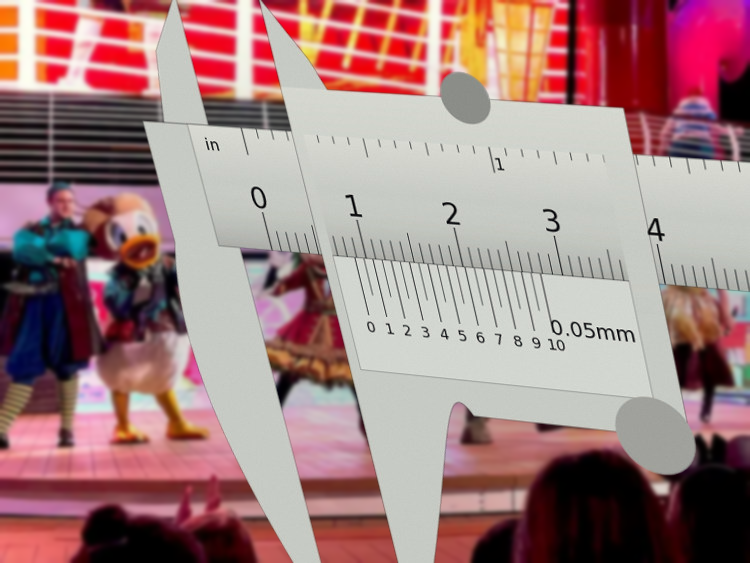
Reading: value=8.8 unit=mm
